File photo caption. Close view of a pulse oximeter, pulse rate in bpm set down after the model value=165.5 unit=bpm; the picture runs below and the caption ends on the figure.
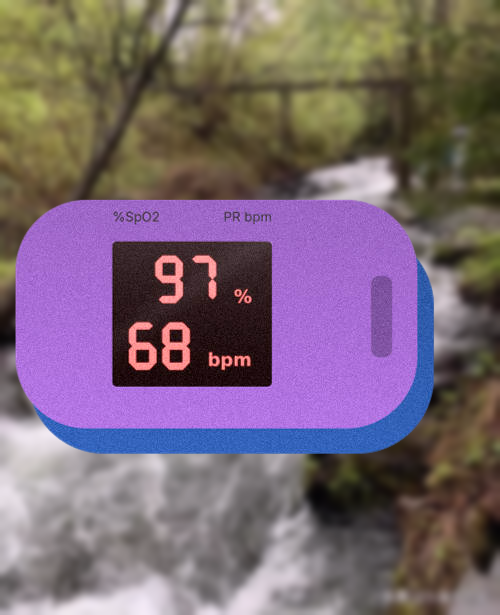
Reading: value=68 unit=bpm
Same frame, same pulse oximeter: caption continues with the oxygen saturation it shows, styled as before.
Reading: value=97 unit=%
